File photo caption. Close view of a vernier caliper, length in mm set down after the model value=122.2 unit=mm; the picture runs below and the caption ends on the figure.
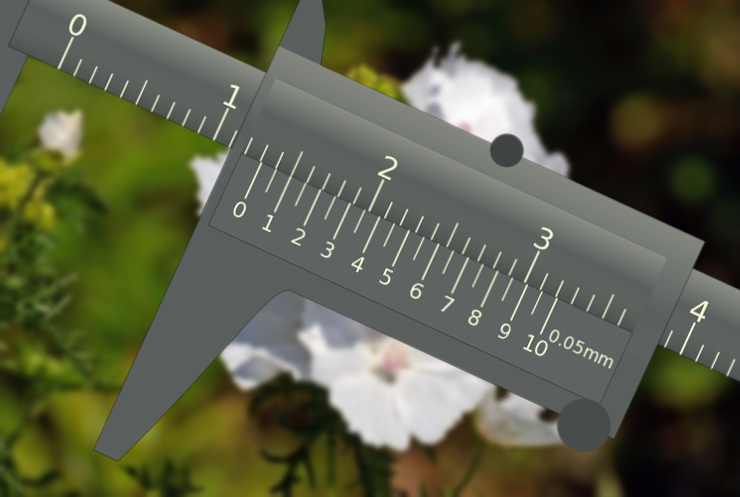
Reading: value=13.1 unit=mm
